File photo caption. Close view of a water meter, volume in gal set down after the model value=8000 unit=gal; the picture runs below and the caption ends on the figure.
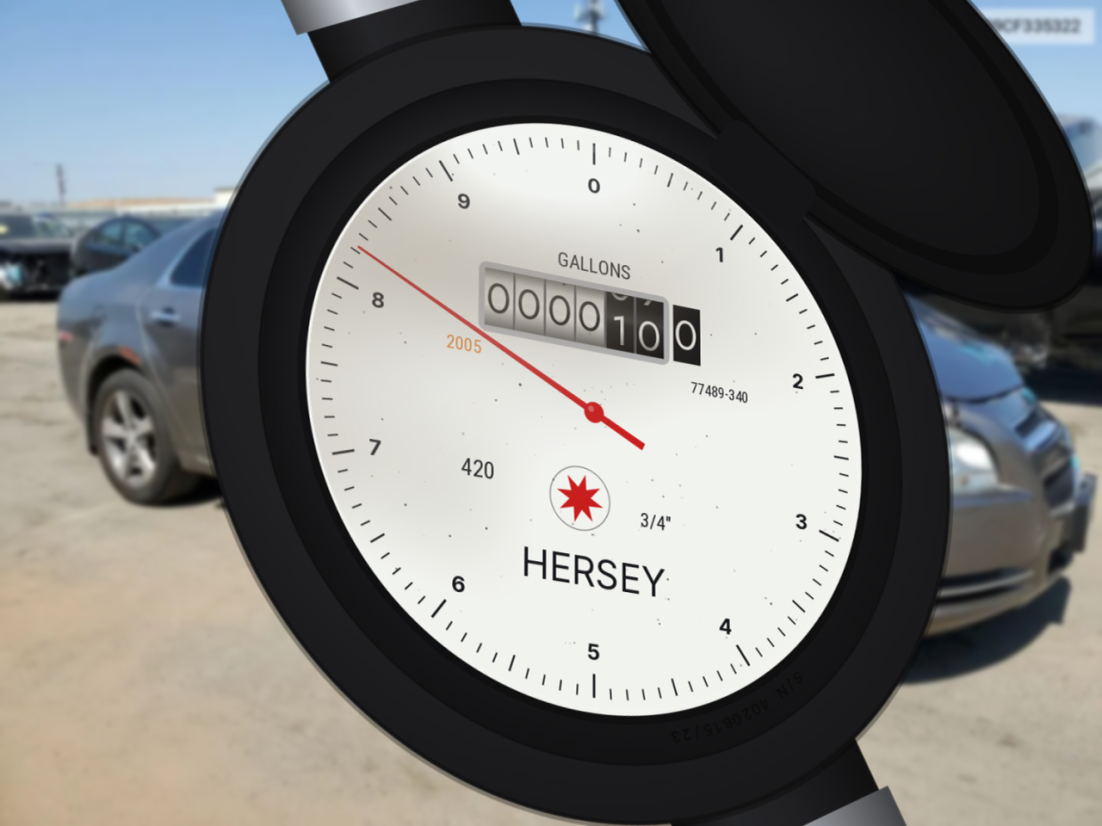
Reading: value=98.2 unit=gal
